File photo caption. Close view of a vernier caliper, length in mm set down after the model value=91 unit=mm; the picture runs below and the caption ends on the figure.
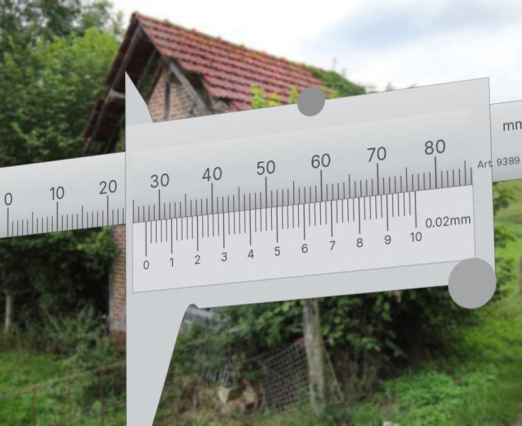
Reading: value=27.4 unit=mm
